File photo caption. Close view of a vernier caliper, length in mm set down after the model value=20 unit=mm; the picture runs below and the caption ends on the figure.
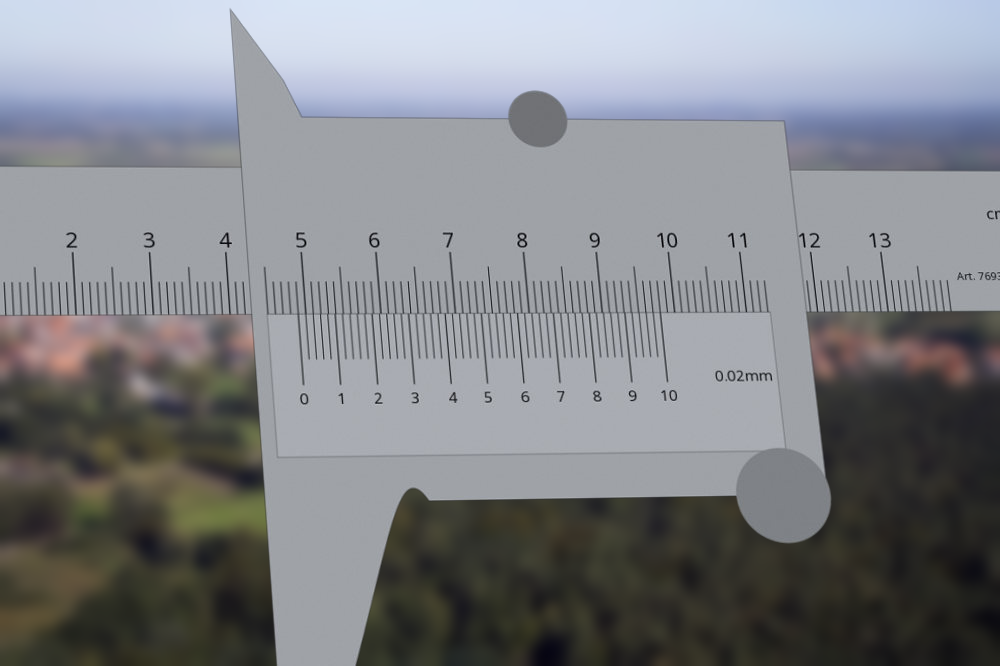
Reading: value=49.0 unit=mm
